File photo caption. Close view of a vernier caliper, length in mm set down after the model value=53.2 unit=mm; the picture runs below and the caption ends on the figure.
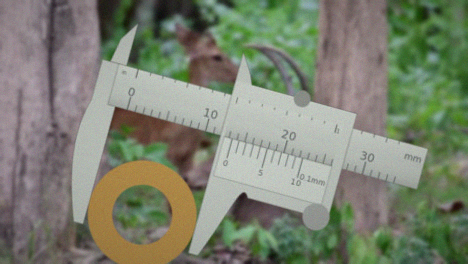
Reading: value=13.4 unit=mm
